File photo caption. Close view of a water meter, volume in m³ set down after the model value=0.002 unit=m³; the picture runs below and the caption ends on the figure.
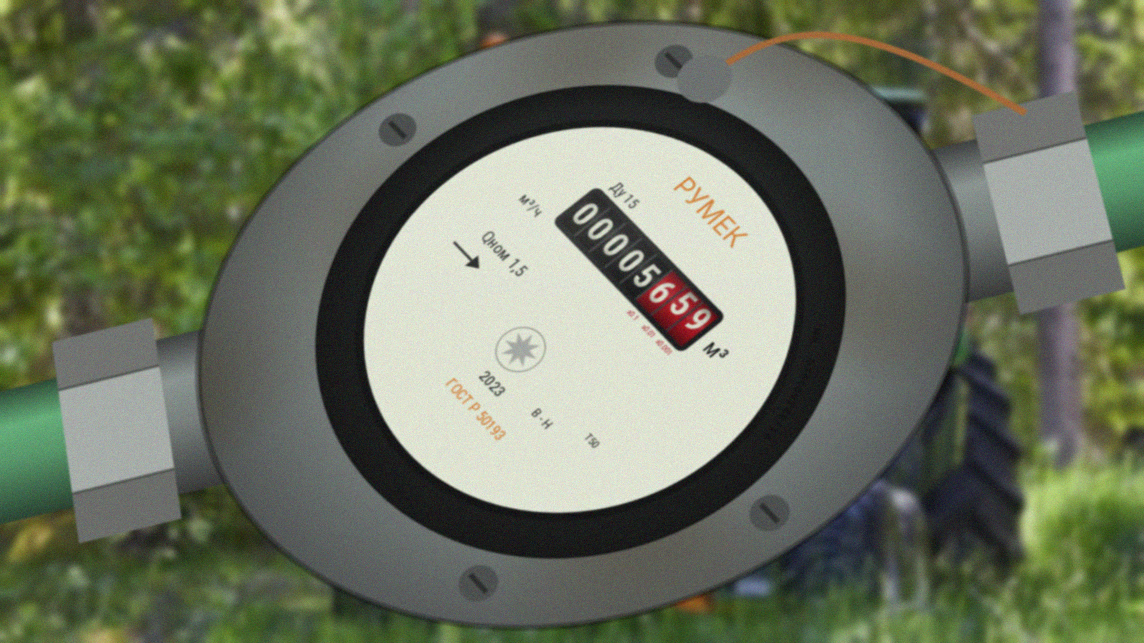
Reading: value=5.659 unit=m³
